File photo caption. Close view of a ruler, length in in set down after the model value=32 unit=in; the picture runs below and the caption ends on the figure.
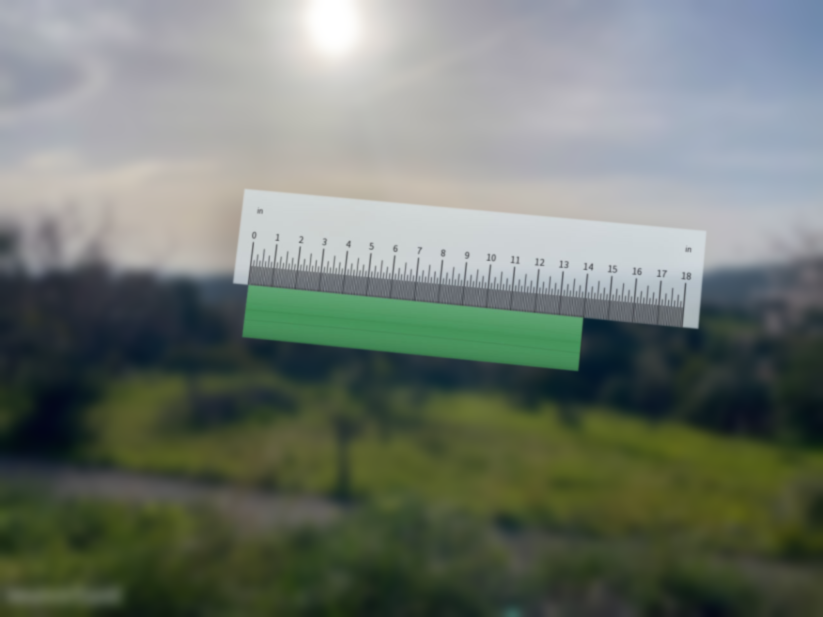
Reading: value=14 unit=in
